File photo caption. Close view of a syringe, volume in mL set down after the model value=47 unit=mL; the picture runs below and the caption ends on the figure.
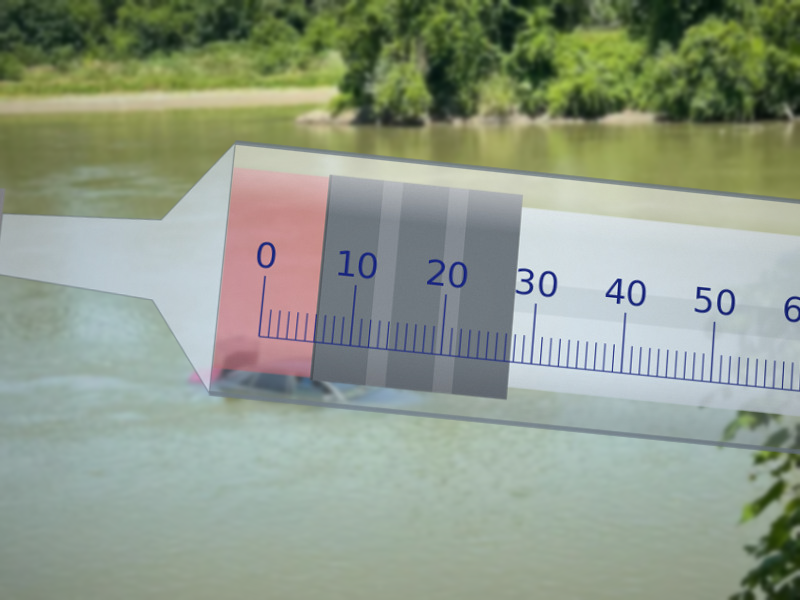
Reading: value=6 unit=mL
